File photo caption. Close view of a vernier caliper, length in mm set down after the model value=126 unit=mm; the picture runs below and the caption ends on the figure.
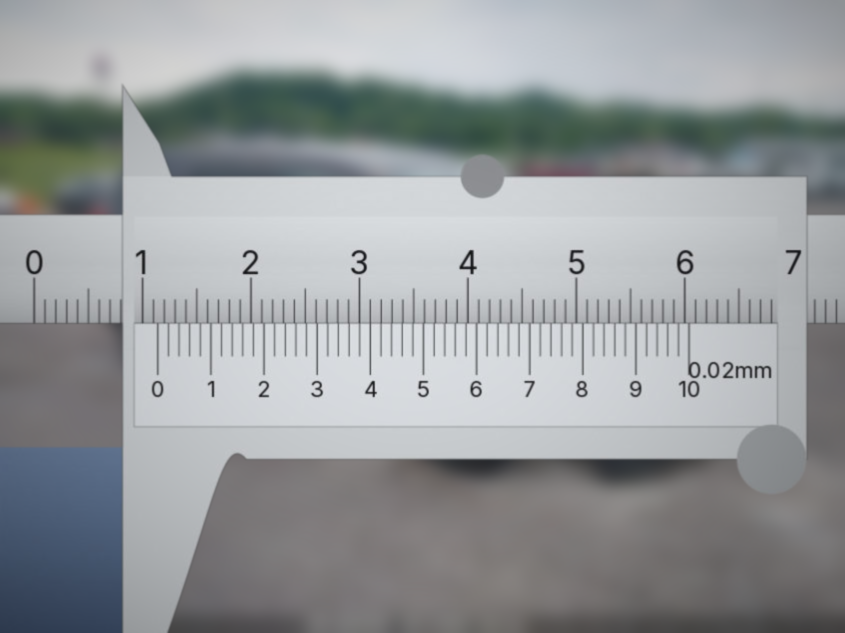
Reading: value=11.4 unit=mm
